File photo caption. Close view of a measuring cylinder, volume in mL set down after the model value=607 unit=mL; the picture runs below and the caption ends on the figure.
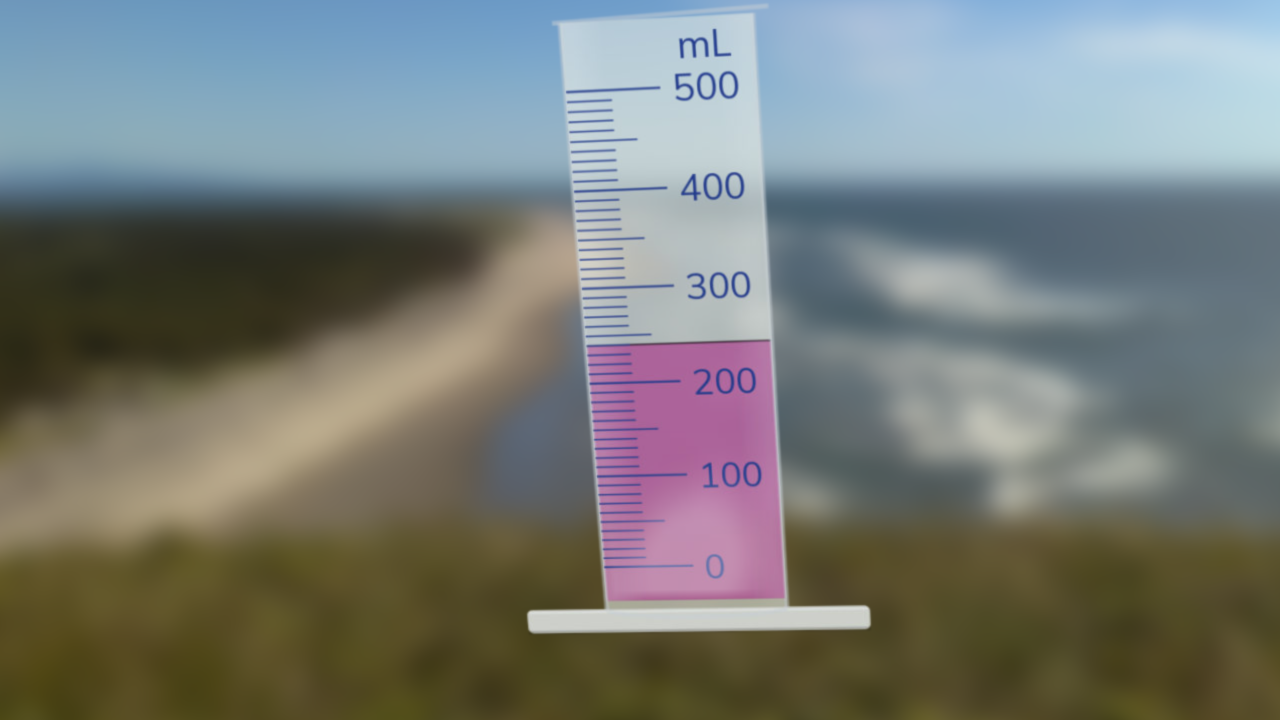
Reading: value=240 unit=mL
